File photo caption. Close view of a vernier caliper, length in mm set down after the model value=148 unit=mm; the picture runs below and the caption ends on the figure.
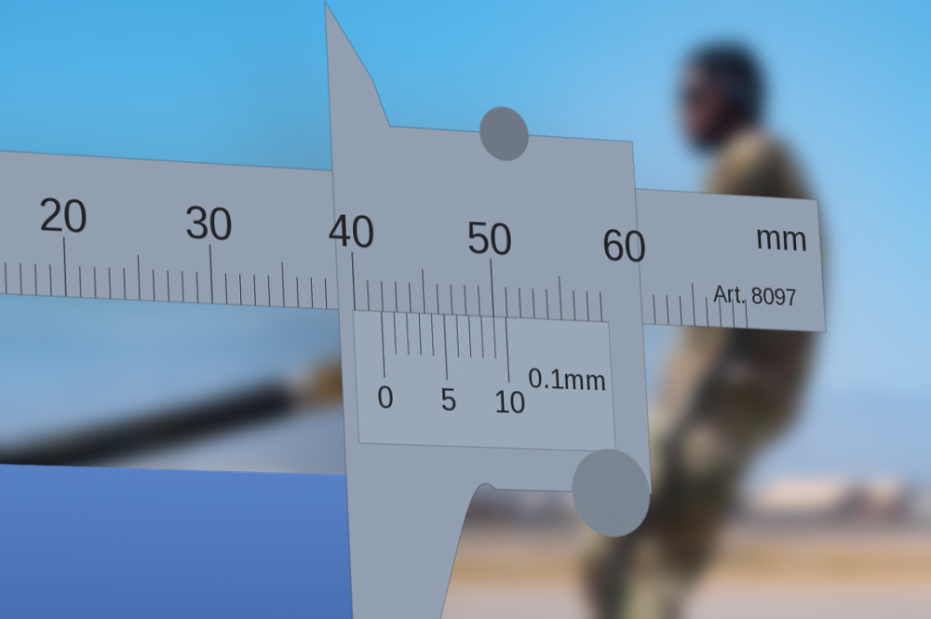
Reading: value=41.9 unit=mm
